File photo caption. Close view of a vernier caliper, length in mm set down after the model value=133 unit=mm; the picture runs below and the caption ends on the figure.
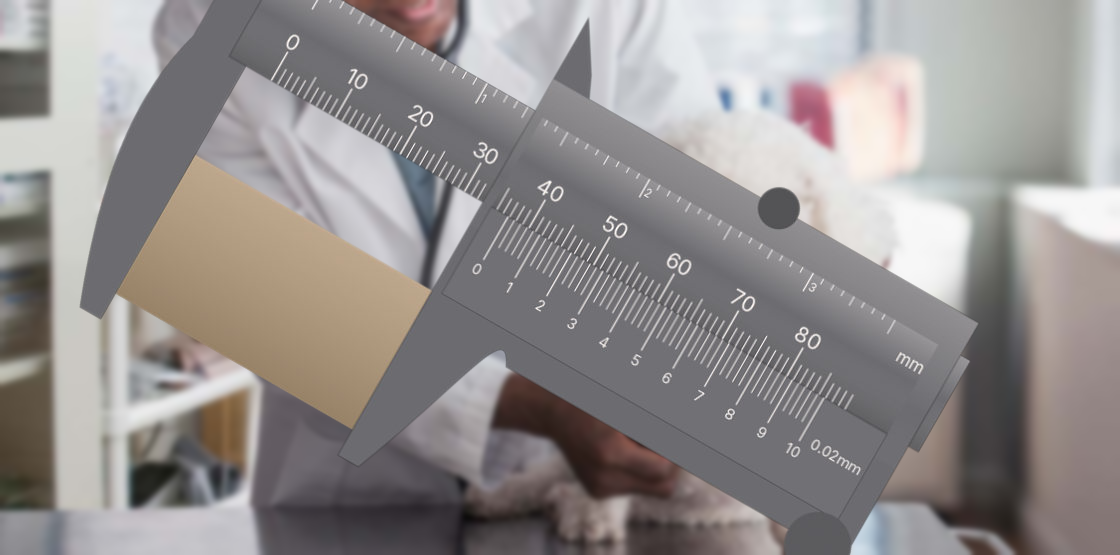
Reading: value=36.8 unit=mm
